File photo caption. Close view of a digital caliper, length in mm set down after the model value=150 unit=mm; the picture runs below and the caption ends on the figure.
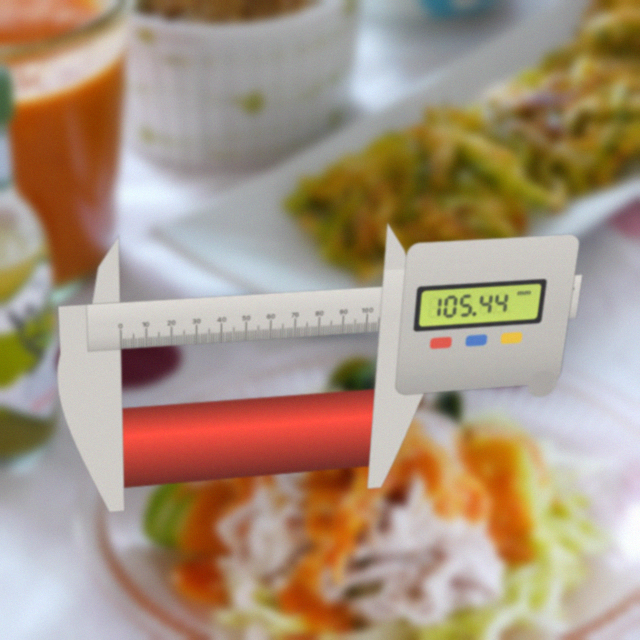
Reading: value=105.44 unit=mm
